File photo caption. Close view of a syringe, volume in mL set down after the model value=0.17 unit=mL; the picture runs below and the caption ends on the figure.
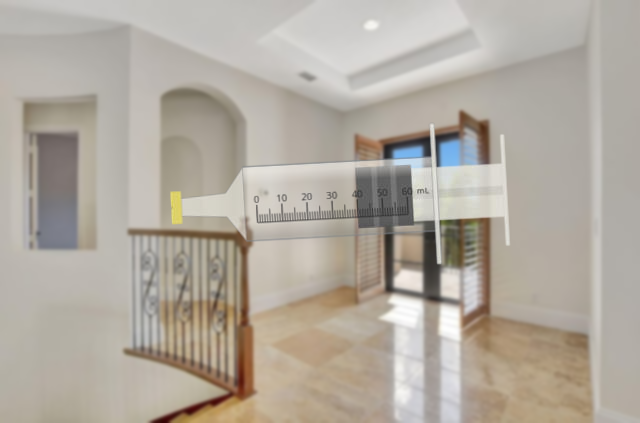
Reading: value=40 unit=mL
